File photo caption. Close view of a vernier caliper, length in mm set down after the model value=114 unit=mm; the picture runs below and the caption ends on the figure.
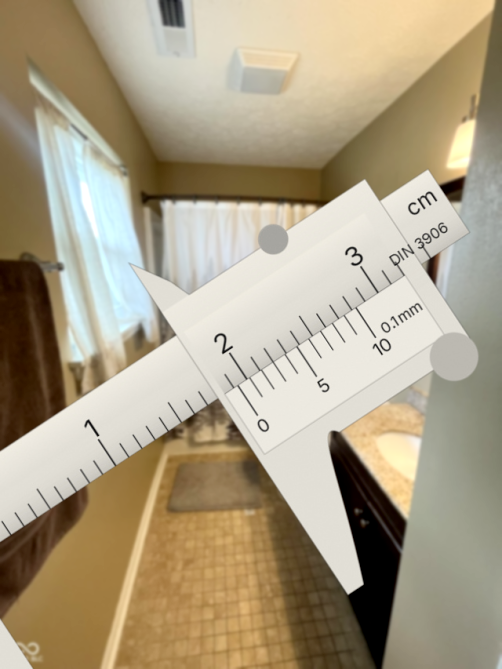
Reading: value=19.3 unit=mm
